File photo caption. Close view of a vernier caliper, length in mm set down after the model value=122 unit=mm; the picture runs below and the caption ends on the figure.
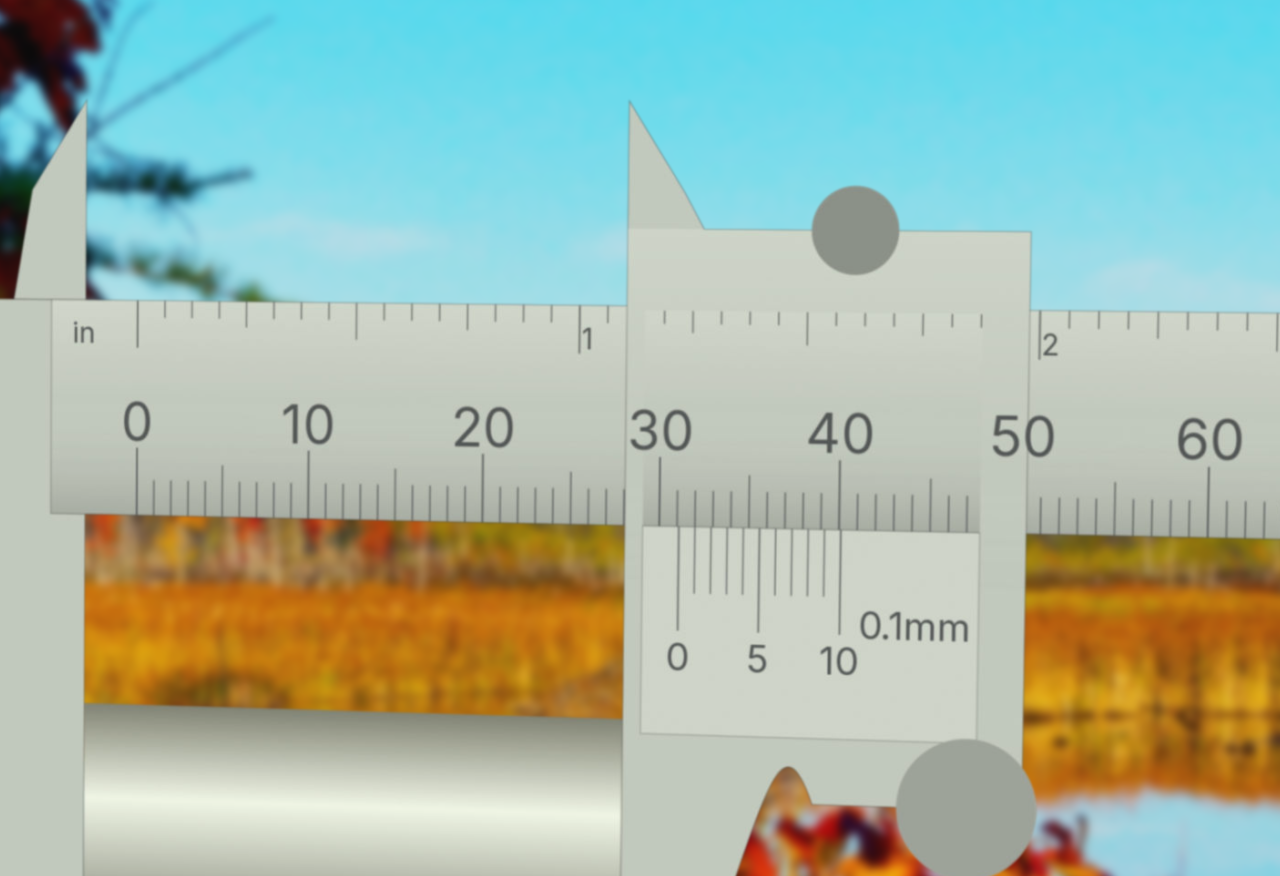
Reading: value=31.1 unit=mm
